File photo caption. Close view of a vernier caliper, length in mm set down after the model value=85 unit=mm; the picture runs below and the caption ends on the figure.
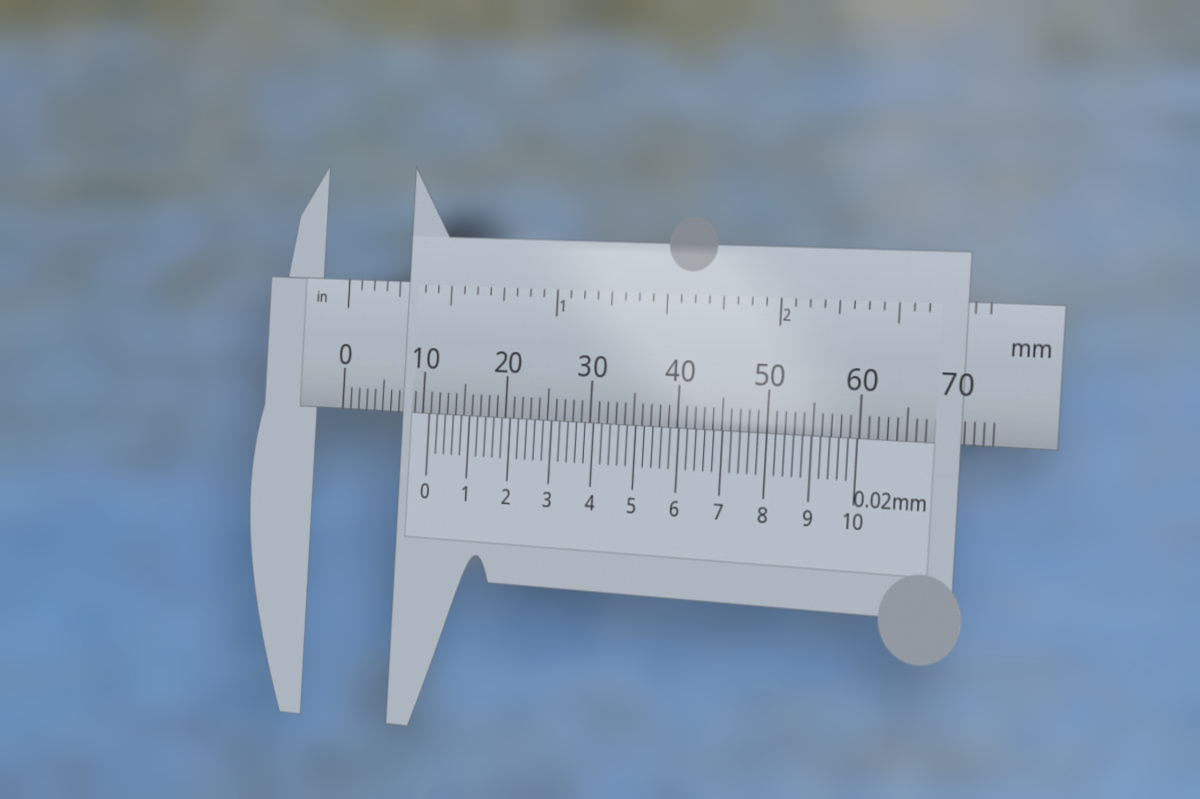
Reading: value=10.8 unit=mm
